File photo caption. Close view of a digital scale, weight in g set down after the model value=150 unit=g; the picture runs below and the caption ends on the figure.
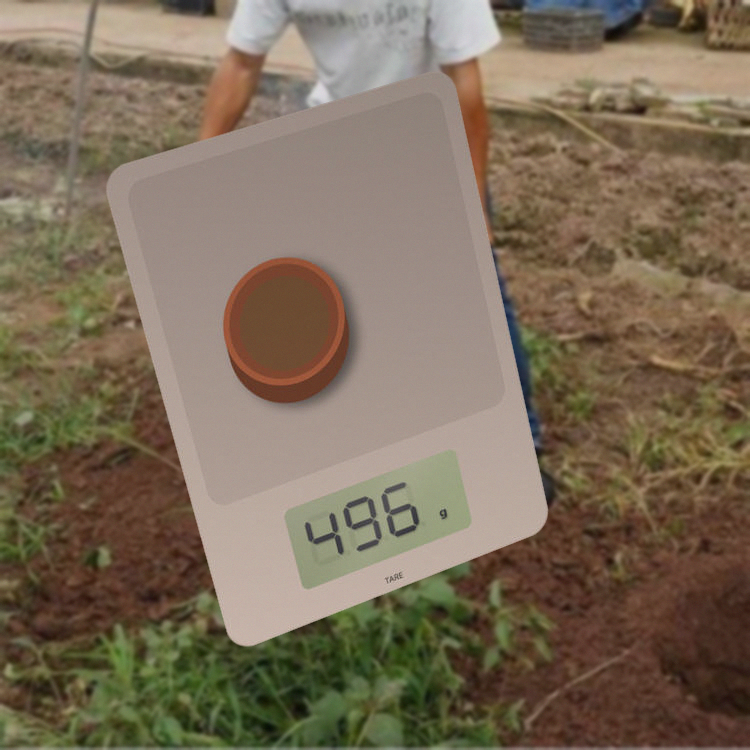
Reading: value=496 unit=g
